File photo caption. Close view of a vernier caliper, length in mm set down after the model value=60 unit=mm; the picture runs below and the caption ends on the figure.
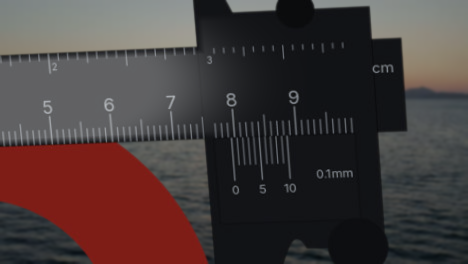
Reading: value=79.5 unit=mm
